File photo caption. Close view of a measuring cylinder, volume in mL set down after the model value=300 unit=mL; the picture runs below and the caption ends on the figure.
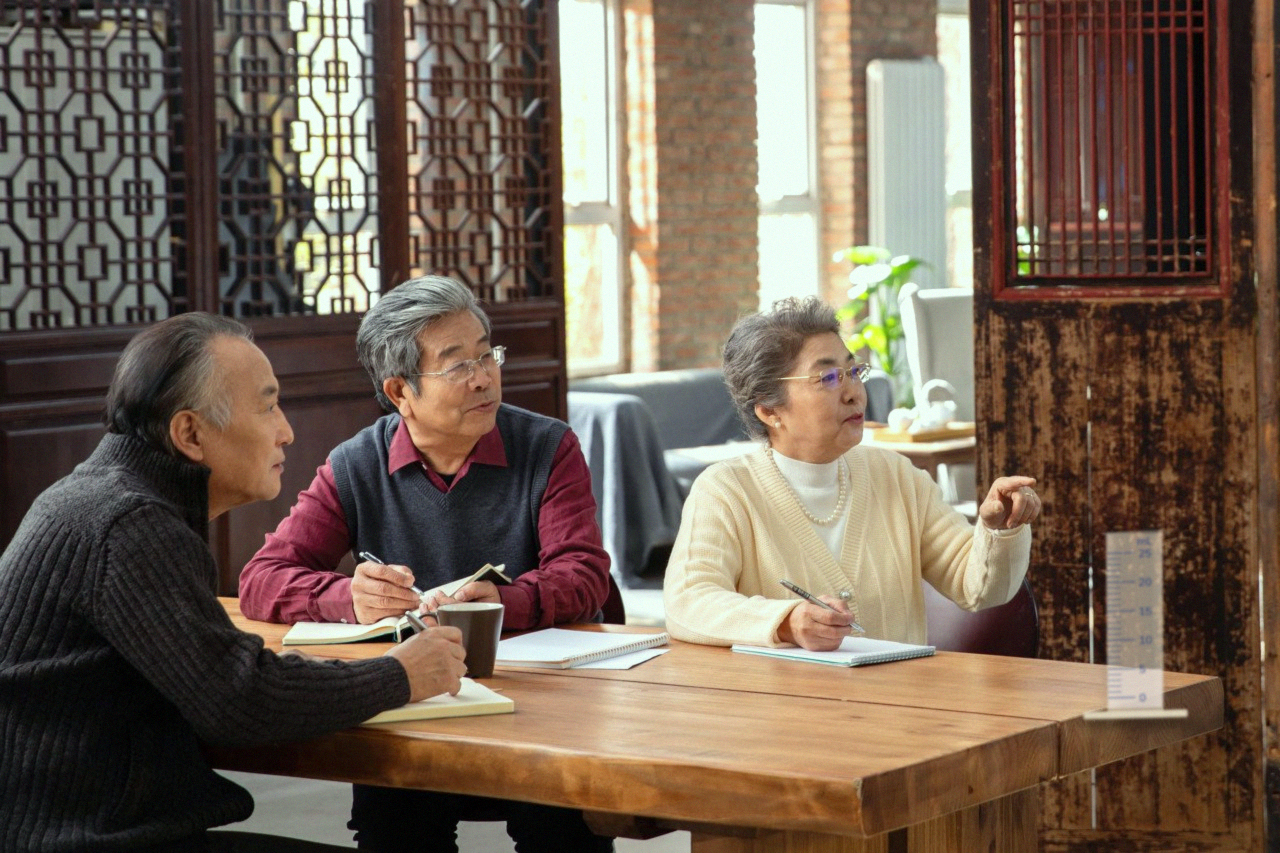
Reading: value=5 unit=mL
